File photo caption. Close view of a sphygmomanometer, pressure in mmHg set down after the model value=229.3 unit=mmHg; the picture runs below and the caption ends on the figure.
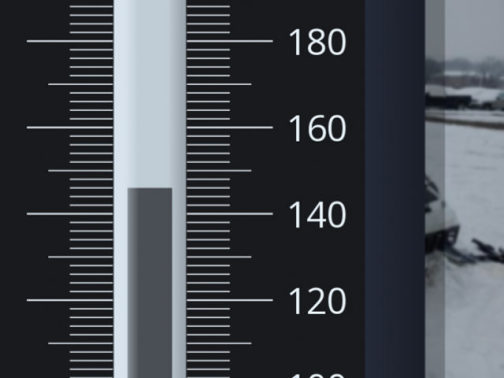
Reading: value=146 unit=mmHg
